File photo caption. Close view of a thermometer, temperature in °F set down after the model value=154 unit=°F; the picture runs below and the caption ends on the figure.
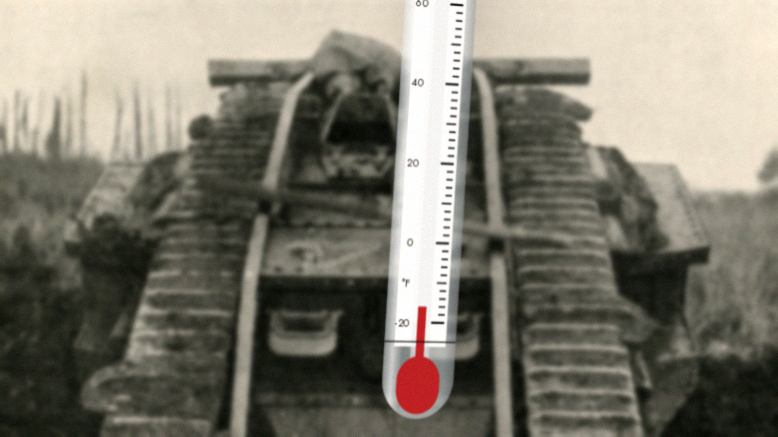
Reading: value=-16 unit=°F
